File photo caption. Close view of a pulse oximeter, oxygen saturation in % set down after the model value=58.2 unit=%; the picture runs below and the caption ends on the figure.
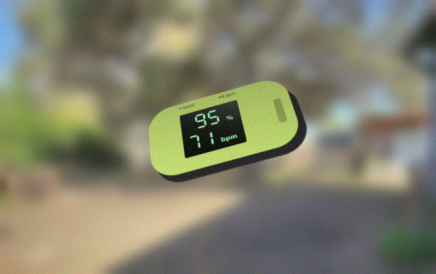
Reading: value=95 unit=%
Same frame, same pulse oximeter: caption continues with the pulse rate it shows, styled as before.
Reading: value=71 unit=bpm
